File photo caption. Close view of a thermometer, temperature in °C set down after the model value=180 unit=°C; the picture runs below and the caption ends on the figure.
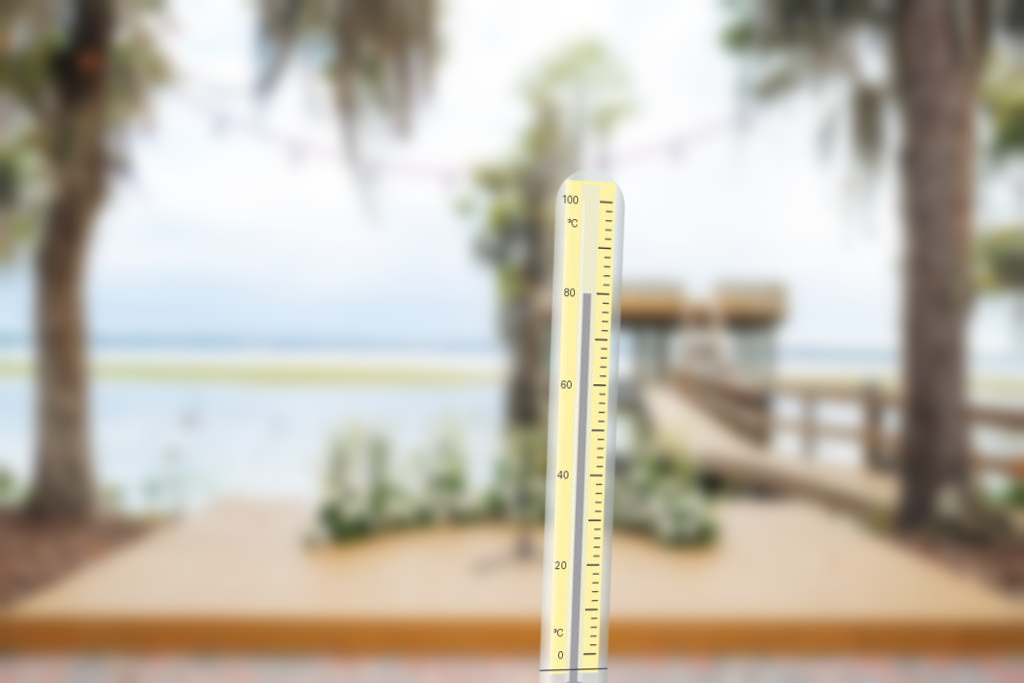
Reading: value=80 unit=°C
